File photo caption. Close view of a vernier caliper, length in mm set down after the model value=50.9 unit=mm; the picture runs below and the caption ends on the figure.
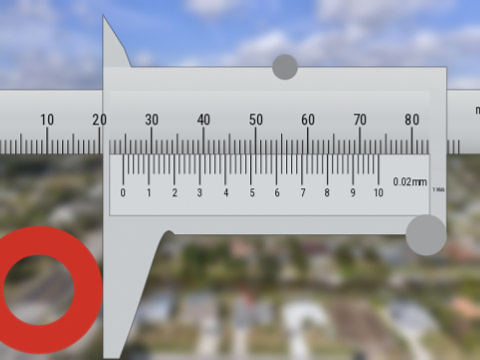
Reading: value=24.6 unit=mm
